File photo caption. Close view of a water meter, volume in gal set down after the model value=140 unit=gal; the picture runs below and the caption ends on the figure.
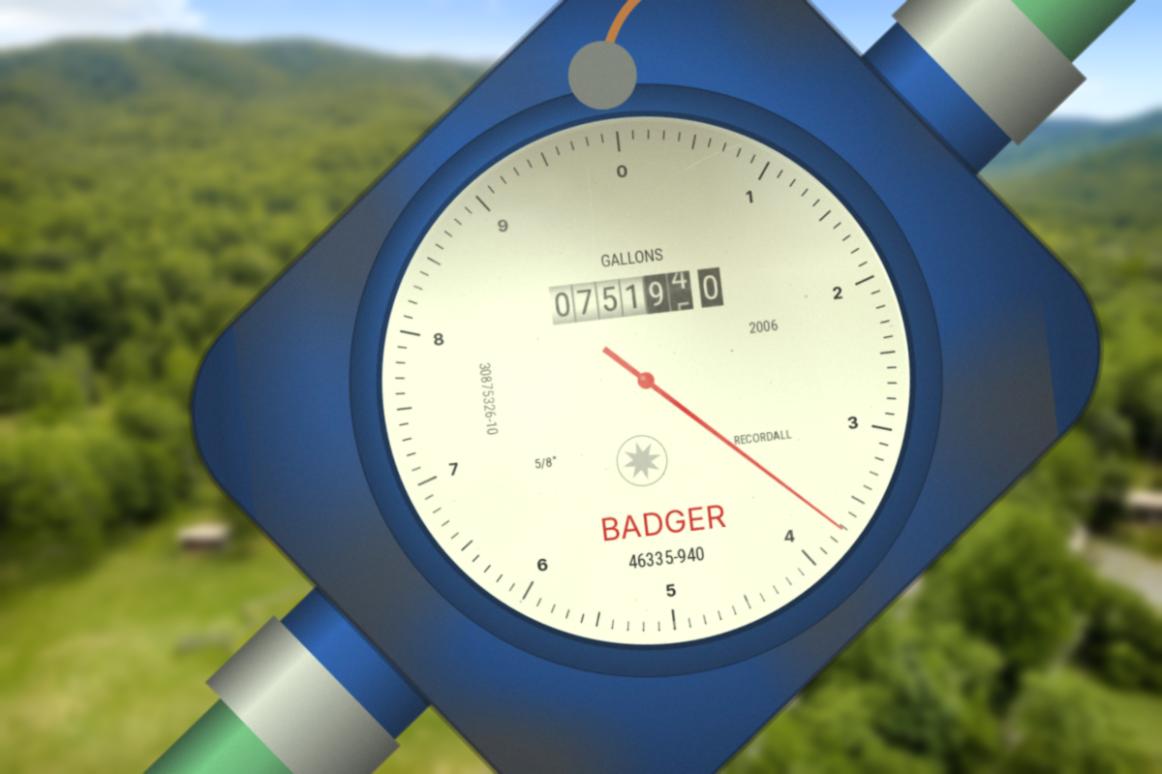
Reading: value=751943.7 unit=gal
